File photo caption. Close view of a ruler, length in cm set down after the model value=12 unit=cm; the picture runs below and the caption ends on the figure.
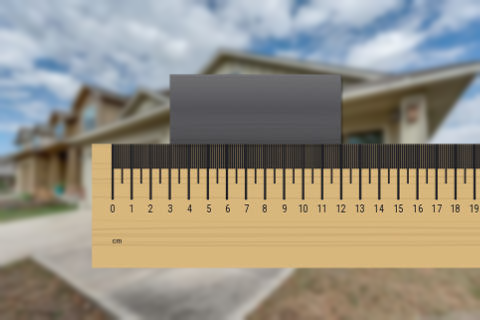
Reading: value=9 unit=cm
